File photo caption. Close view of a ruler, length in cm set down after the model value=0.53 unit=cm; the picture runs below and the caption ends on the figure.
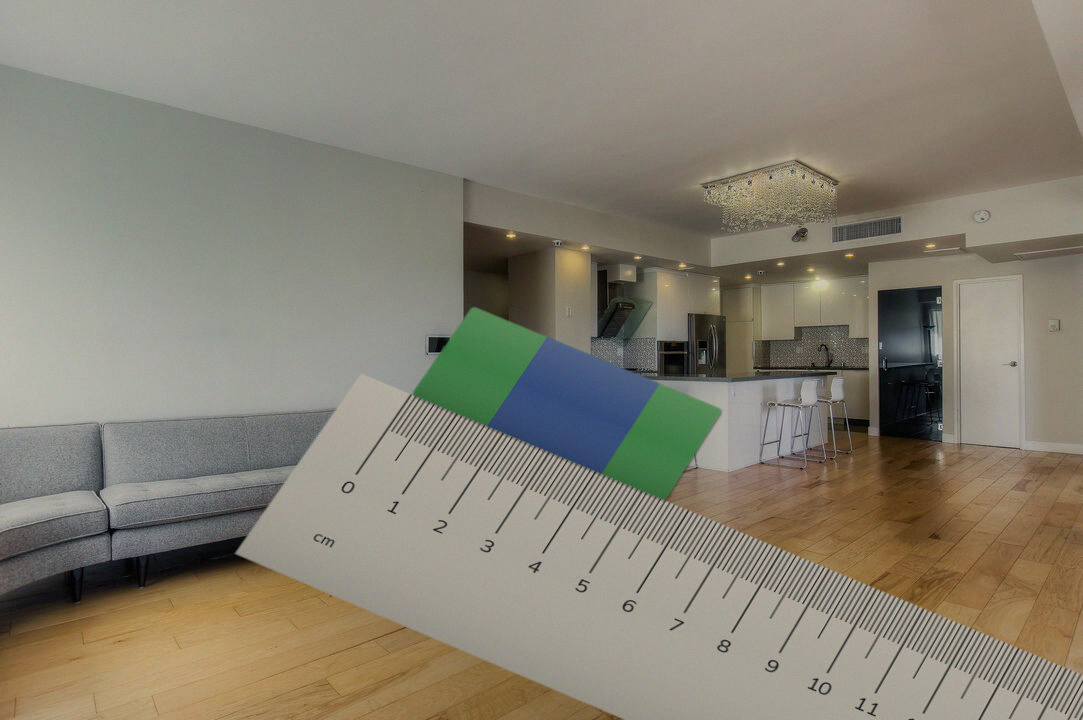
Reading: value=5.5 unit=cm
